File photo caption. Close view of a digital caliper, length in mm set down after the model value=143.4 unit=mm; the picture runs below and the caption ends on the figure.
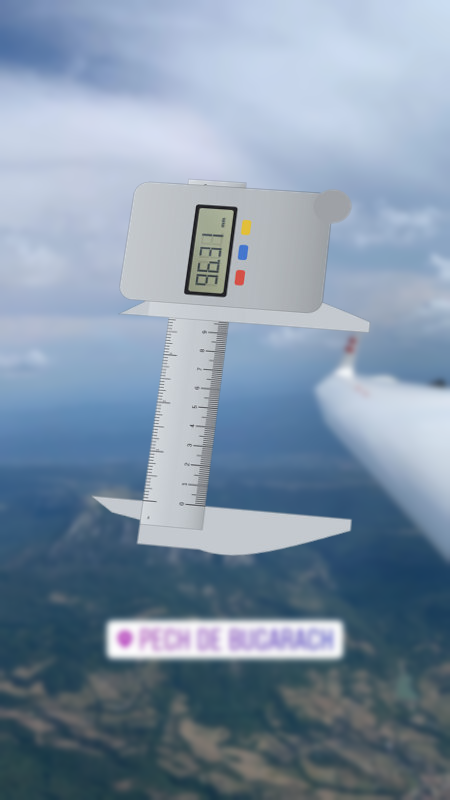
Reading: value=96.31 unit=mm
